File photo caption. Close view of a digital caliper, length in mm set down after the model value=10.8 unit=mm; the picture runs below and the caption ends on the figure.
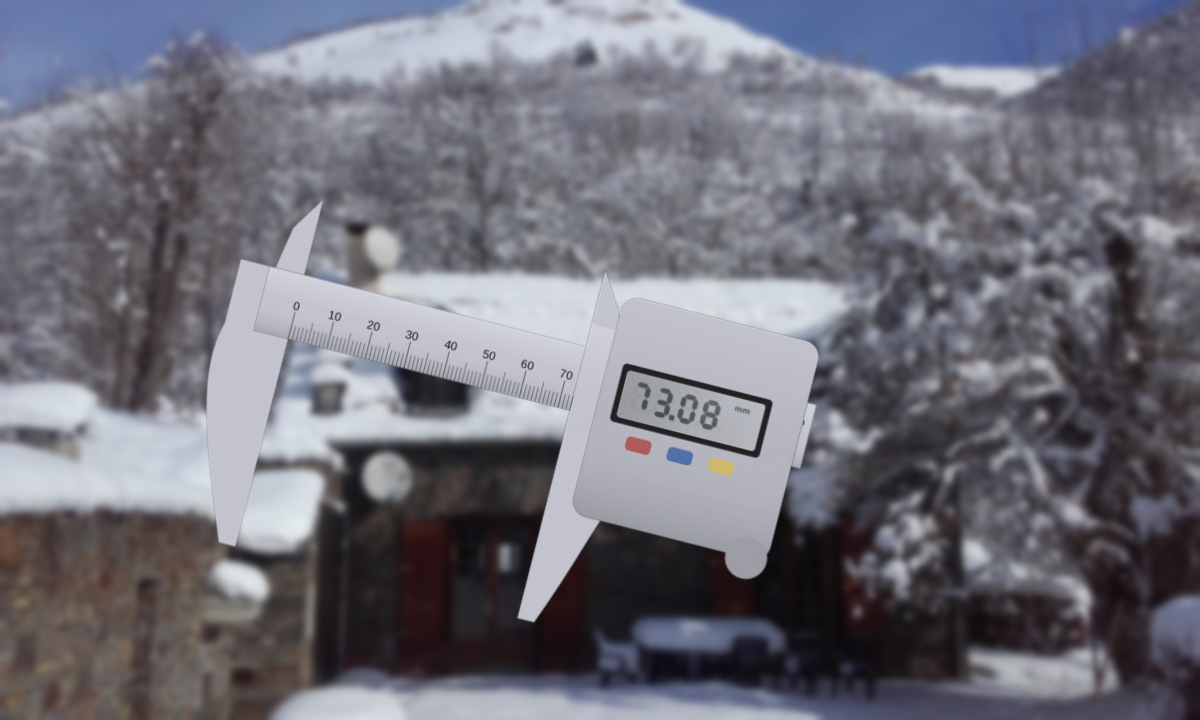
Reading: value=73.08 unit=mm
